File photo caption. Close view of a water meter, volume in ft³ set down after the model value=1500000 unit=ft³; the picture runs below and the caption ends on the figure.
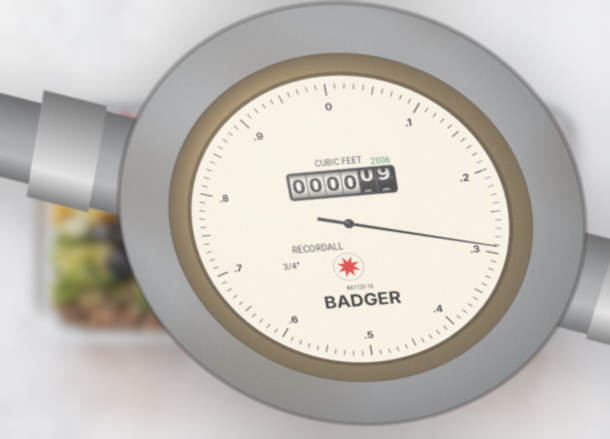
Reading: value=9.29 unit=ft³
